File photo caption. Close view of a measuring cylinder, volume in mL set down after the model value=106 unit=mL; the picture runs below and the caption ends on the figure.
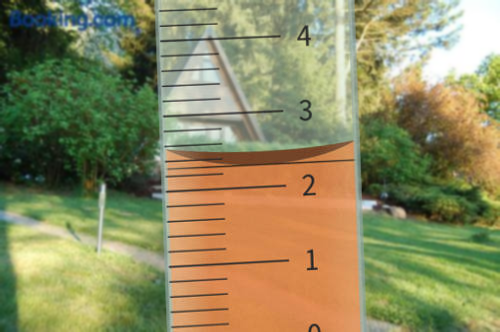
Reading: value=2.3 unit=mL
